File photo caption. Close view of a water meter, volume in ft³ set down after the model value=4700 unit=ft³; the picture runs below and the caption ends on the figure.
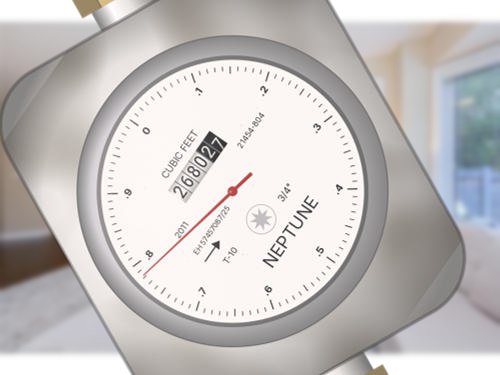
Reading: value=268026.78 unit=ft³
